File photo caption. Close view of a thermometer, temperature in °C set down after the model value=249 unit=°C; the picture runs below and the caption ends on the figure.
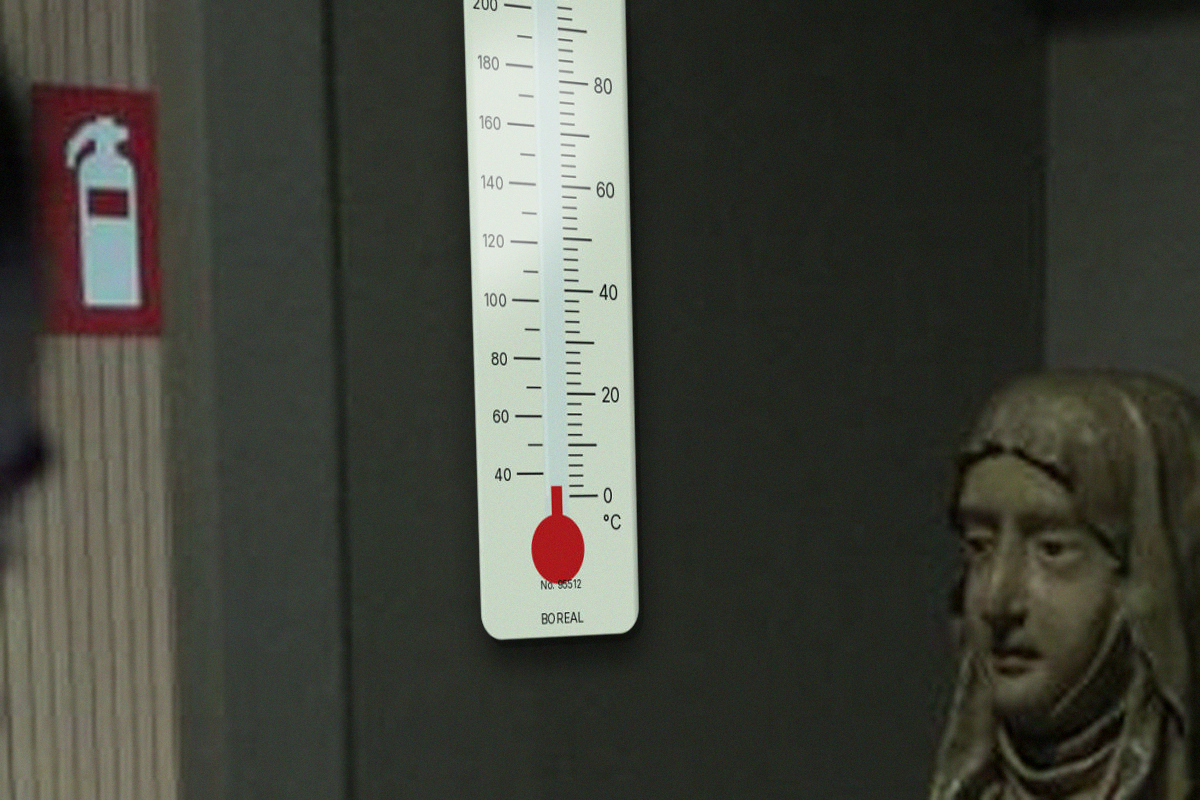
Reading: value=2 unit=°C
